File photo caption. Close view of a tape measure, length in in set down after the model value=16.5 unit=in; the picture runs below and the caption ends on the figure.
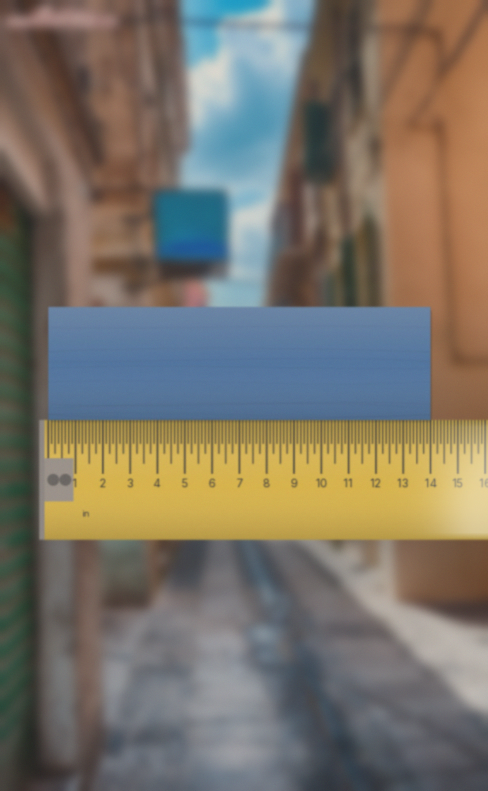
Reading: value=14 unit=in
